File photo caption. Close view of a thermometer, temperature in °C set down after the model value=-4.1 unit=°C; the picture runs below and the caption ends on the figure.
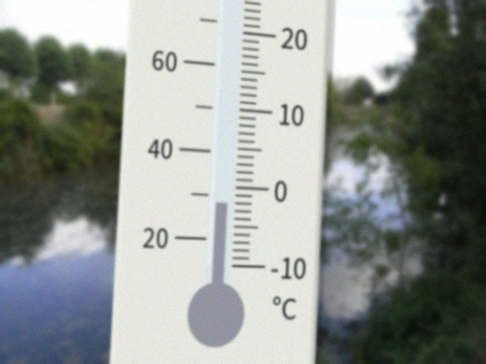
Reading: value=-2 unit=°C
